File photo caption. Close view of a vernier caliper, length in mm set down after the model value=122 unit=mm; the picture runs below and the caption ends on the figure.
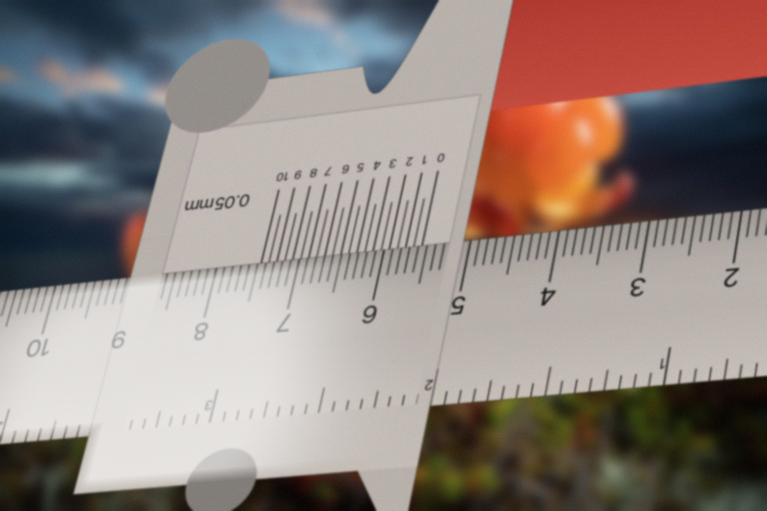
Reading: value=55.6 unit=mm
